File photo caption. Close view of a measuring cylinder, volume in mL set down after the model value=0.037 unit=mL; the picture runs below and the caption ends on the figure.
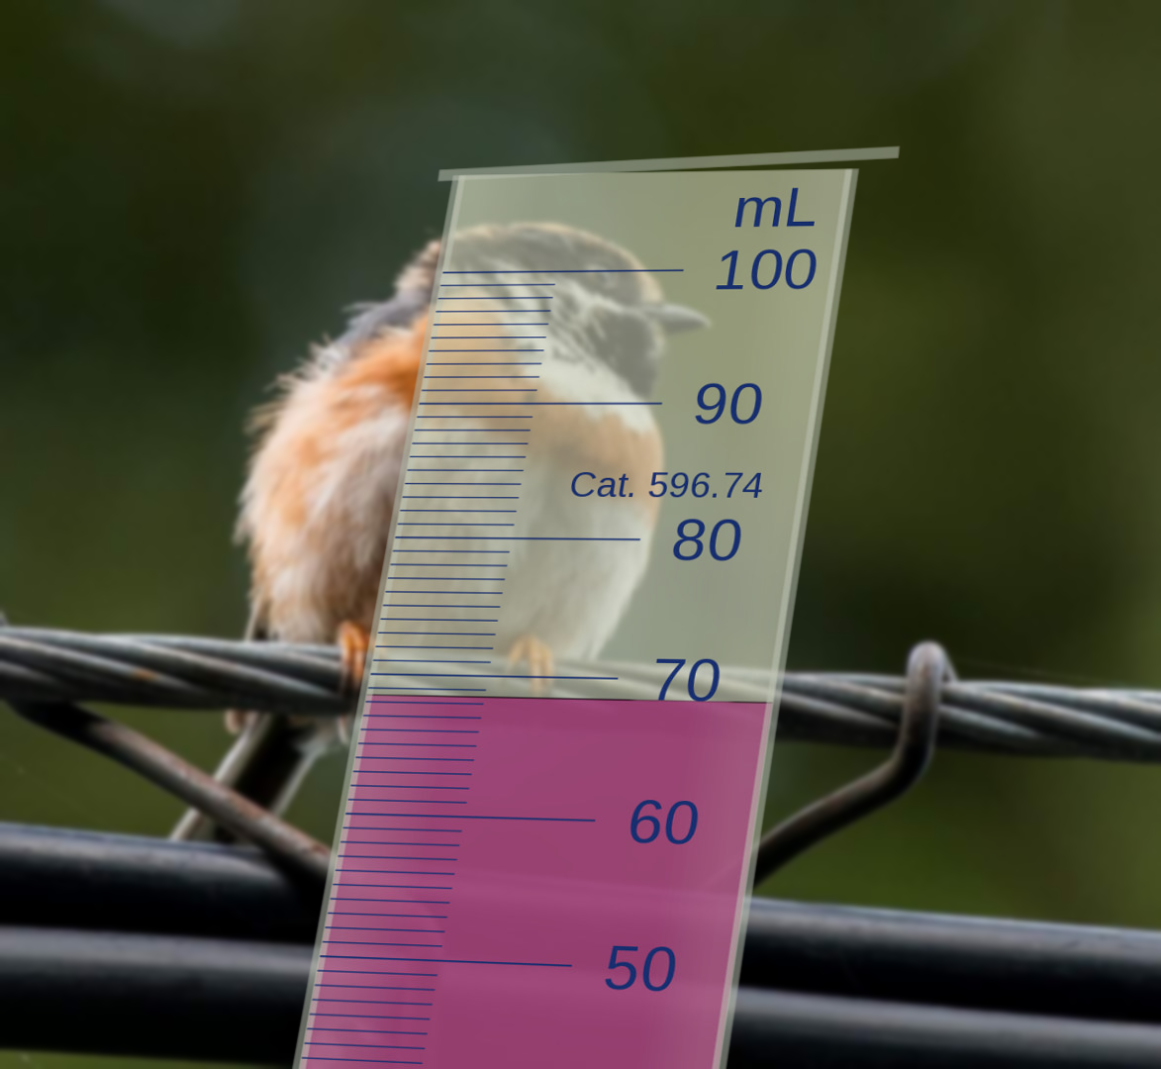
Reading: value=68.5 unit=mL
